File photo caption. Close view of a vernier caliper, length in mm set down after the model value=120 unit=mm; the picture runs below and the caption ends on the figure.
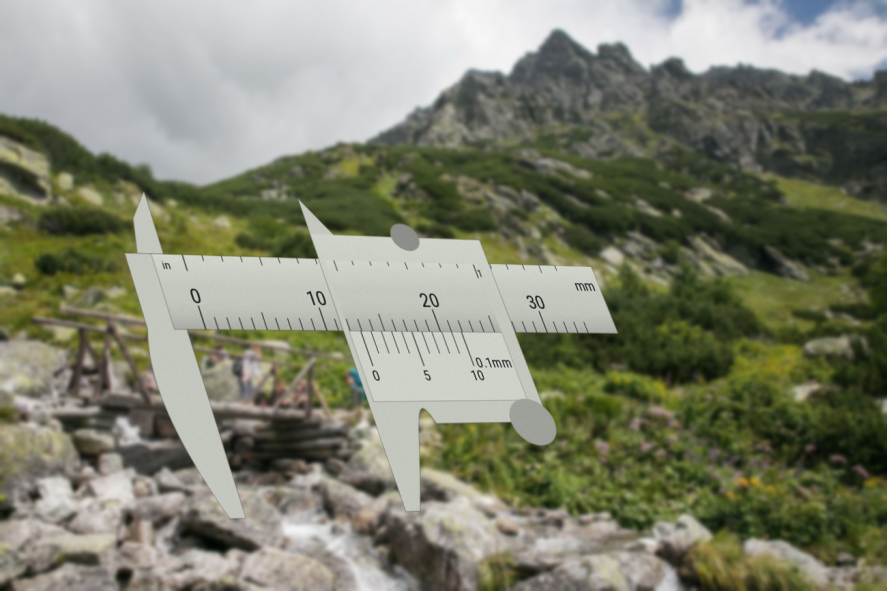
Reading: value=12.9 unit=mm
